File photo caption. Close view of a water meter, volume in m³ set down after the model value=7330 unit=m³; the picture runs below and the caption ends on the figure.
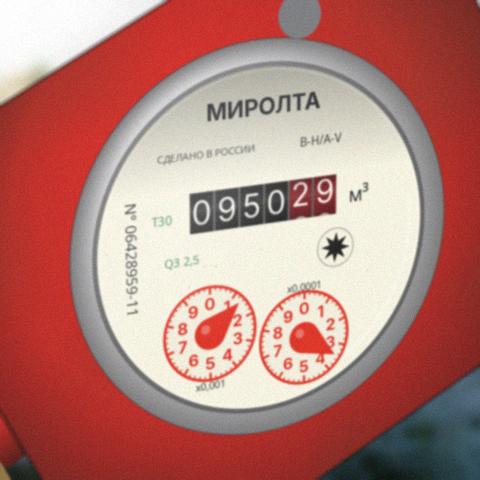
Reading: value=950.2913 unit=m³
